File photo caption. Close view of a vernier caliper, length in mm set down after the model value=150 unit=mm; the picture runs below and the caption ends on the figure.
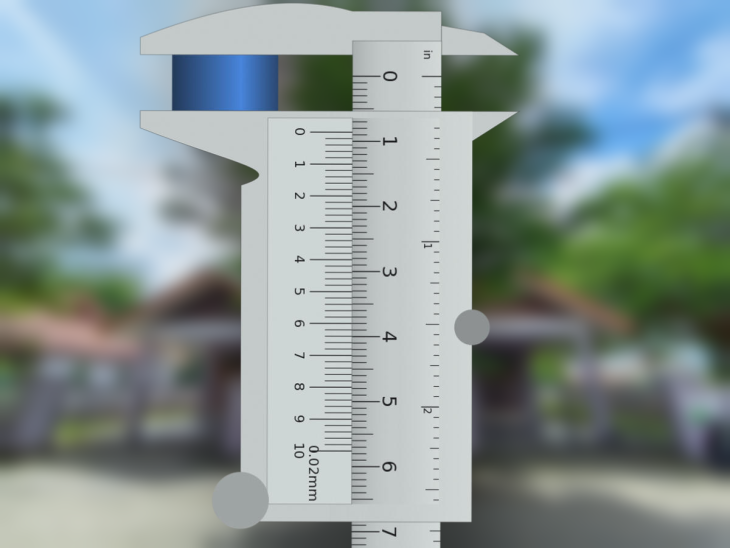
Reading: value=8.6 unit=mm
